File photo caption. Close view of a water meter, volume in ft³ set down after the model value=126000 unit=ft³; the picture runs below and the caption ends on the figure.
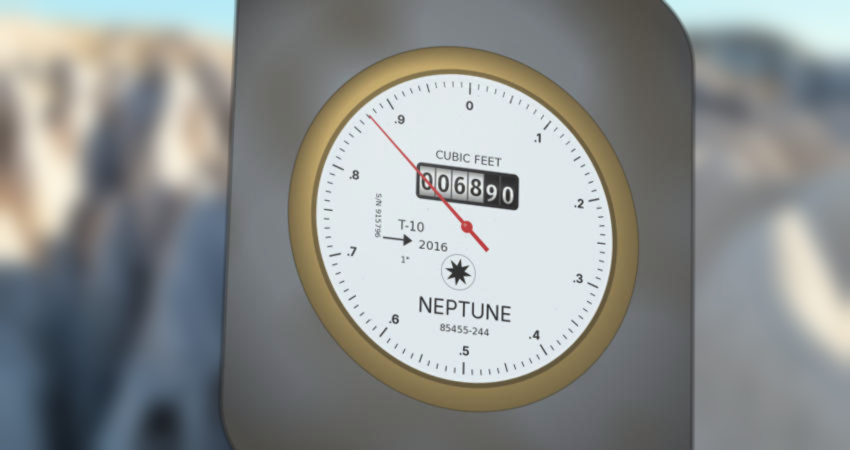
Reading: value=6889.87 unit=ft³
